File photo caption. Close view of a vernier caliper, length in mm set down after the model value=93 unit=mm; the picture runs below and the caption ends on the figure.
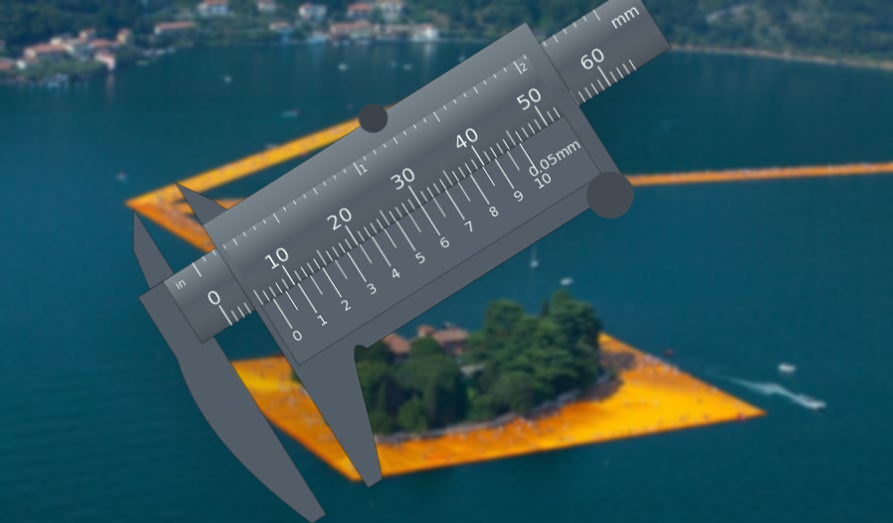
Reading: value=6.6 unit=mm
